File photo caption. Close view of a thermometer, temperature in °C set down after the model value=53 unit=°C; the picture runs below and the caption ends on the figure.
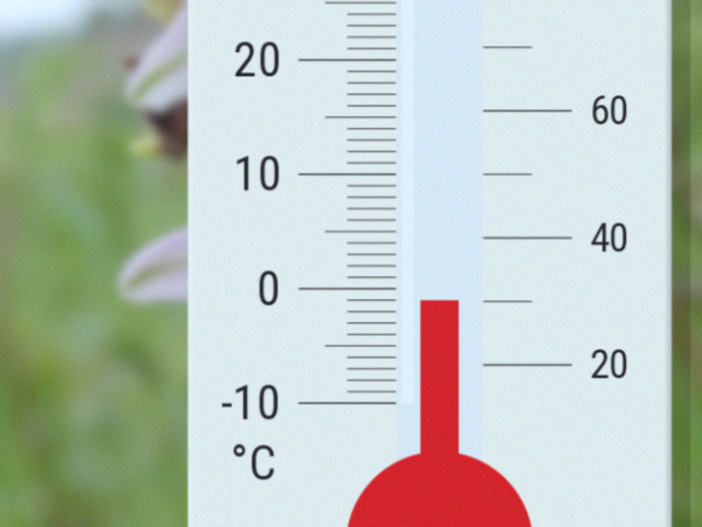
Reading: value=-1 unit=°C
